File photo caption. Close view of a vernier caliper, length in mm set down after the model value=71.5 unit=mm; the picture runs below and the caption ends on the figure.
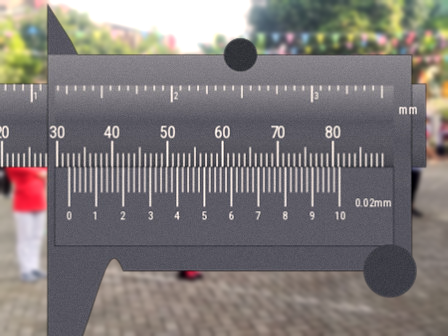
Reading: value=32.2 unit=mm
